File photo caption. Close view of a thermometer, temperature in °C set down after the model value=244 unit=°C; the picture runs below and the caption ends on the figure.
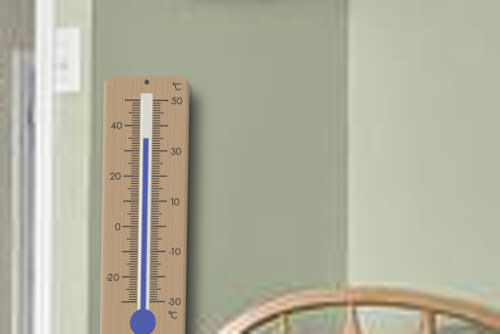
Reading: value=35 unit=°C
